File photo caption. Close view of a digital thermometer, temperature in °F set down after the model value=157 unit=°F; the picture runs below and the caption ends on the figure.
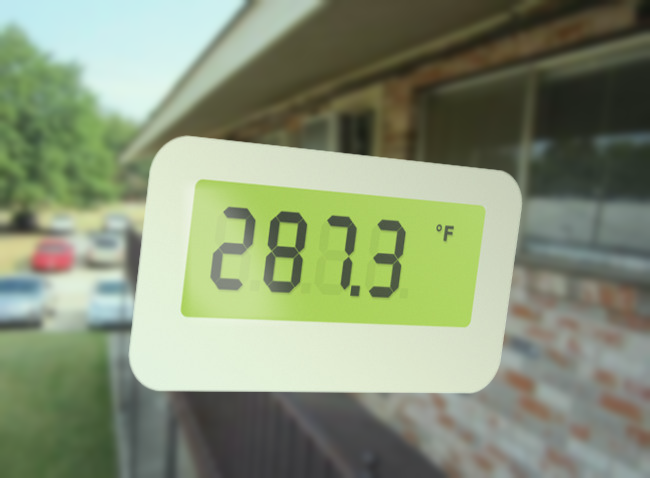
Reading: value=287.3 unit=°F
